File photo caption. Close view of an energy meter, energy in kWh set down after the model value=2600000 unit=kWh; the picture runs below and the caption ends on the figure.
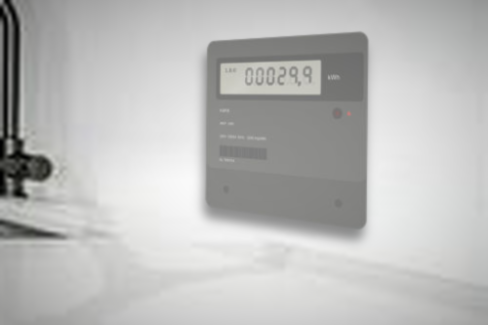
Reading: value=29.9 unit=kWh
